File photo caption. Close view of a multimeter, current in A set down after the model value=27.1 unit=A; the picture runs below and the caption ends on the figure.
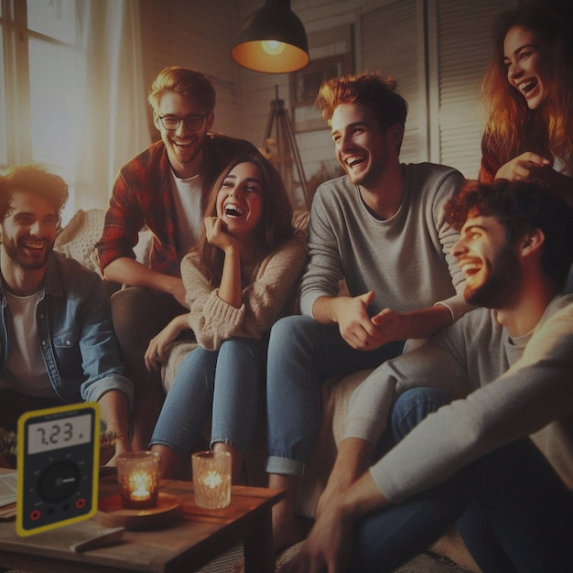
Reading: value=7.23 unit=A
